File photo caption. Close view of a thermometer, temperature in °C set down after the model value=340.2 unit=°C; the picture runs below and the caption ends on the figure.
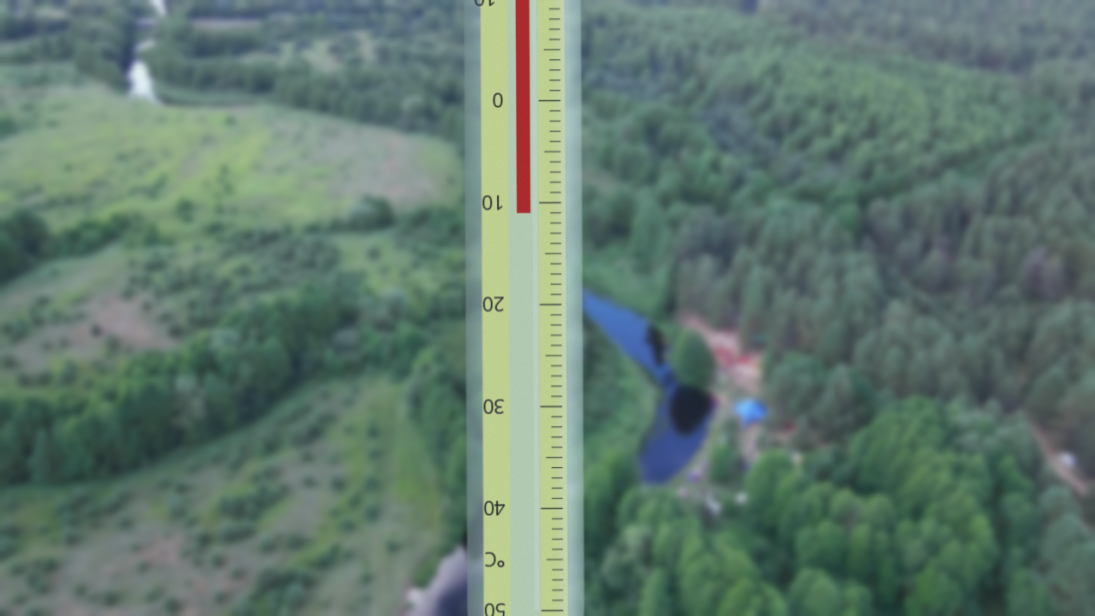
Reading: value=11 unit=°C
